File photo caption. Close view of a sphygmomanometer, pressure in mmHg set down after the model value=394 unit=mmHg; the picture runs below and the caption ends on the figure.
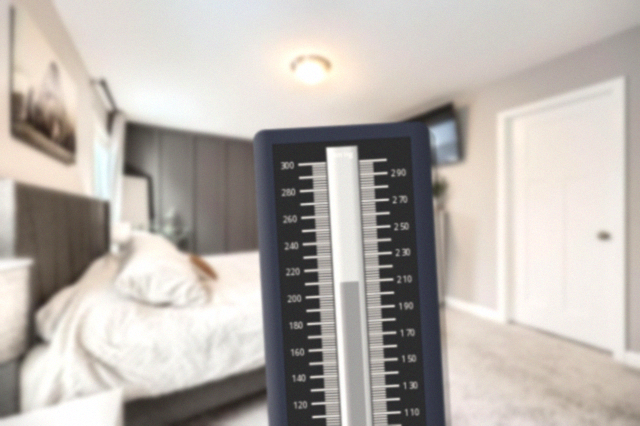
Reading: value=210 unit=mmHg
